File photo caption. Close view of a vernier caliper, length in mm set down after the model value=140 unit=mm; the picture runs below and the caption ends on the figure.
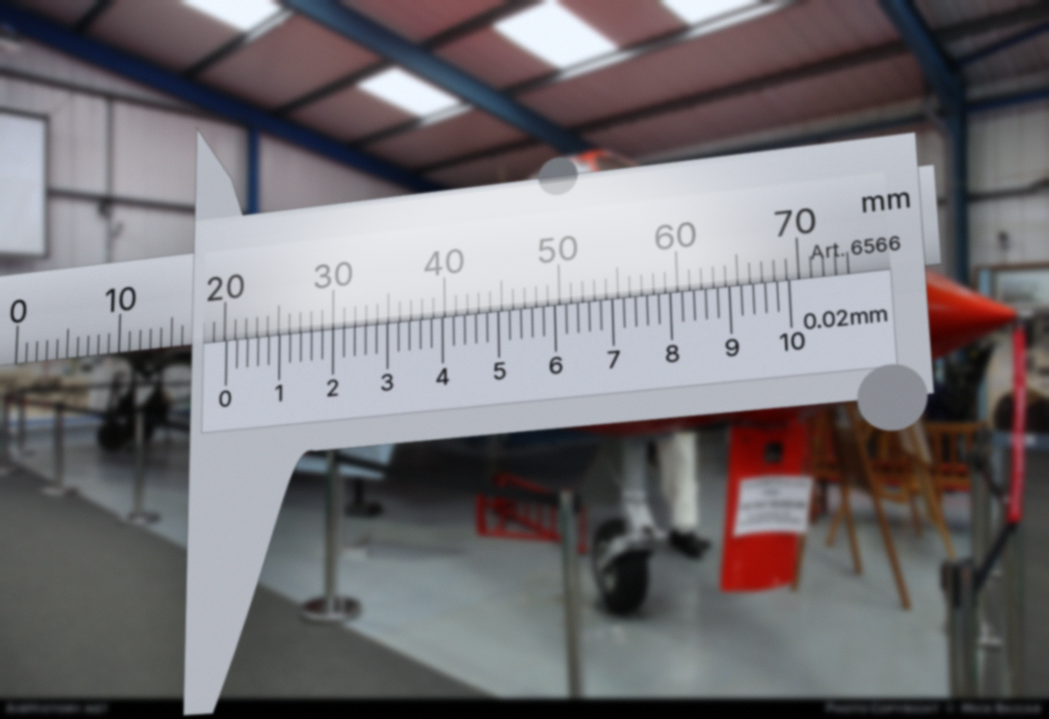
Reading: value=20.2 unit=mm
